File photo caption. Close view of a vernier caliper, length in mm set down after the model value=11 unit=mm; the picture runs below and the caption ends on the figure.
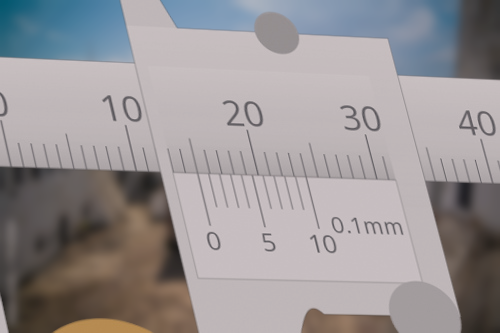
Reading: value=15.0 unit=mm
